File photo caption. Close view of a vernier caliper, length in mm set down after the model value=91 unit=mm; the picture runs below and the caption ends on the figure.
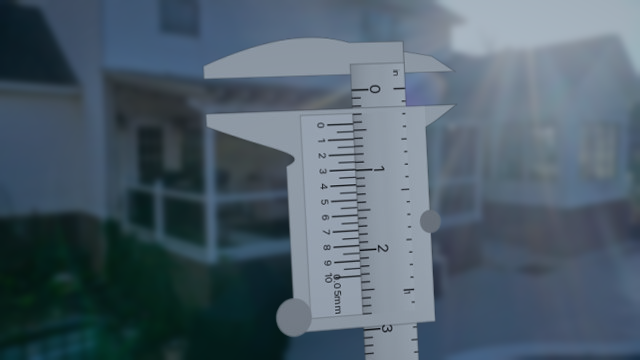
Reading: value=4.2 unit=mm
